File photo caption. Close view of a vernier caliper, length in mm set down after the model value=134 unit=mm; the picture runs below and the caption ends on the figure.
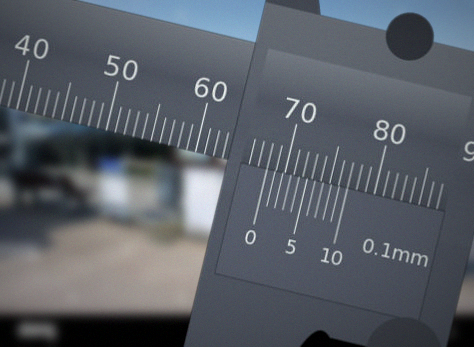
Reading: value=68.0 unit=mm
